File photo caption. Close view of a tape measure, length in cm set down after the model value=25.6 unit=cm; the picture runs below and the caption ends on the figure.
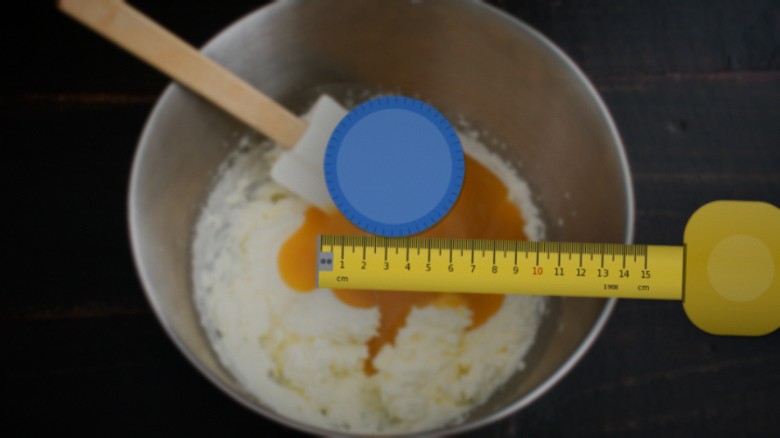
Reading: value=6.5 unit=cm
